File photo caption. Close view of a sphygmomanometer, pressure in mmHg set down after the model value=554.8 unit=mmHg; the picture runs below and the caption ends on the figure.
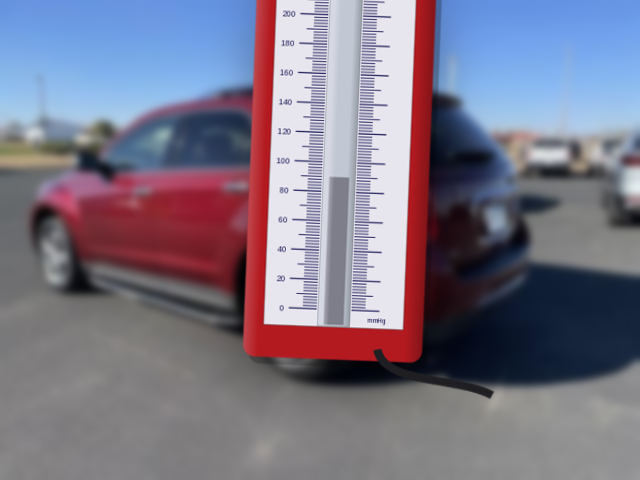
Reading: value=90 unit=mmHg
